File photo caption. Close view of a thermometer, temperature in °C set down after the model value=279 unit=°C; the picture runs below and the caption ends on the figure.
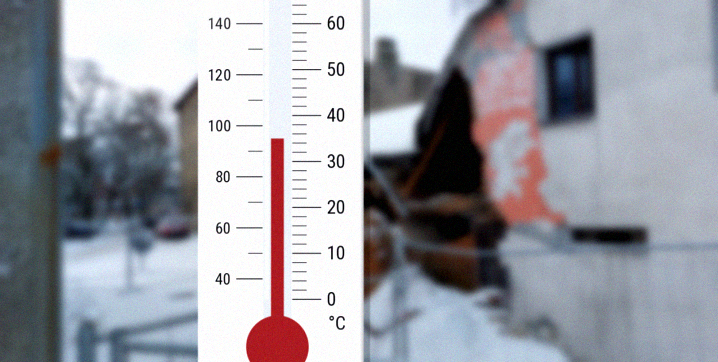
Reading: value=35 unit=°C
